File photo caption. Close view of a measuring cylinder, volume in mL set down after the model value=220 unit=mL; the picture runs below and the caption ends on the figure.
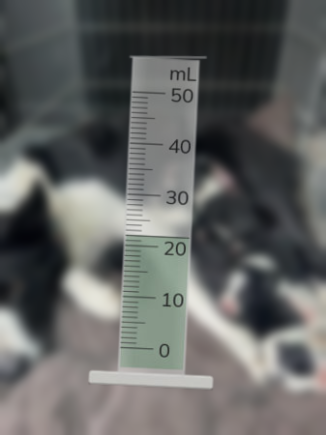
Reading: value=22 unit=mL
